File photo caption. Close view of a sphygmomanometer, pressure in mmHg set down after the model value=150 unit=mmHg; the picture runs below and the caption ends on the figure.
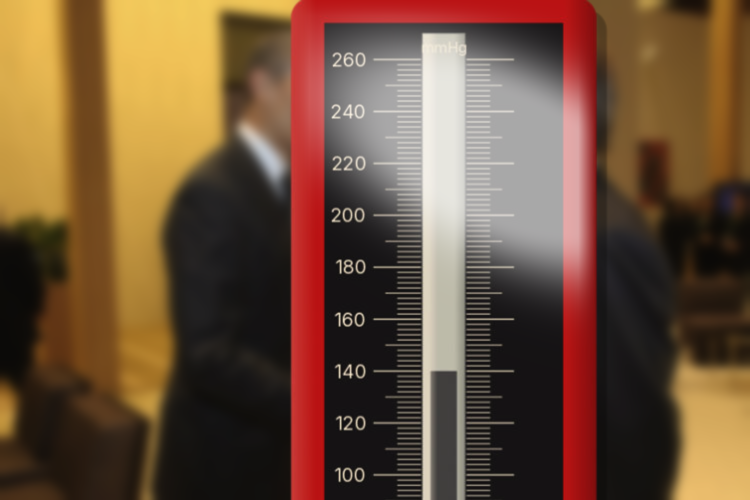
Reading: value=140 unit=mmHg
